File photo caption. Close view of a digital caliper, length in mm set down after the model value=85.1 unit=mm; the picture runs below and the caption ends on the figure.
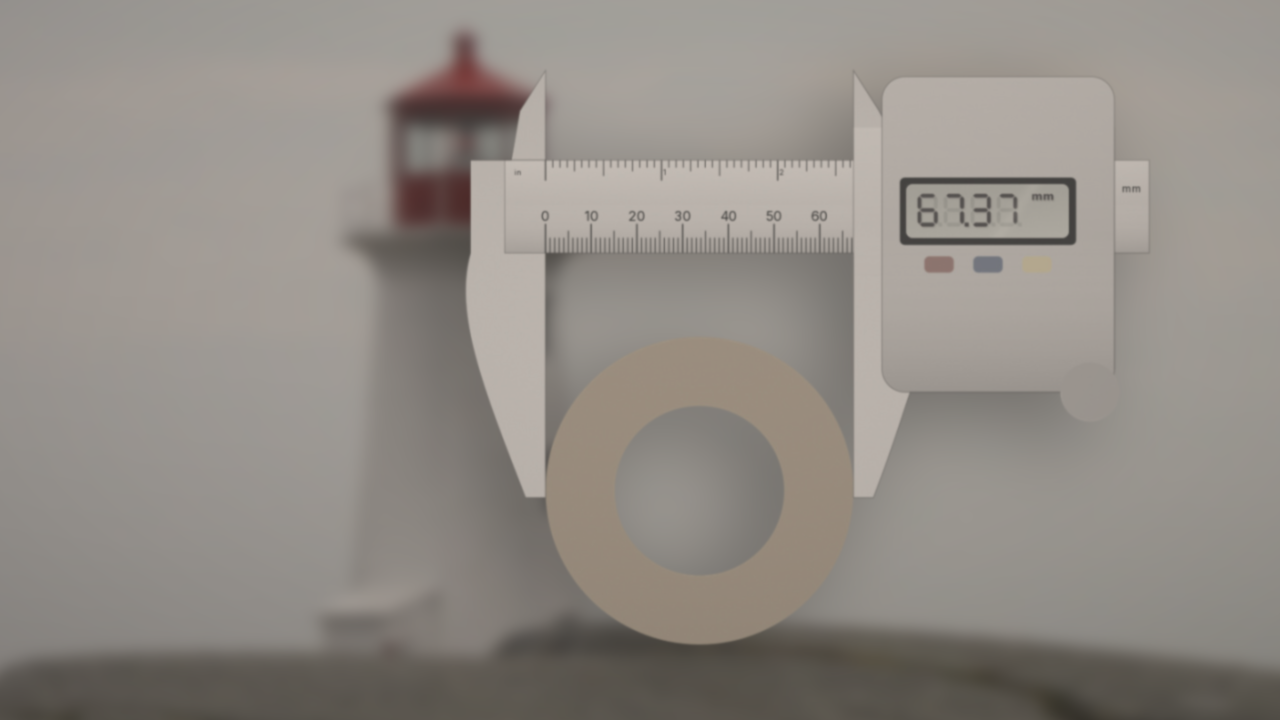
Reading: value=67.37 unit=mm
